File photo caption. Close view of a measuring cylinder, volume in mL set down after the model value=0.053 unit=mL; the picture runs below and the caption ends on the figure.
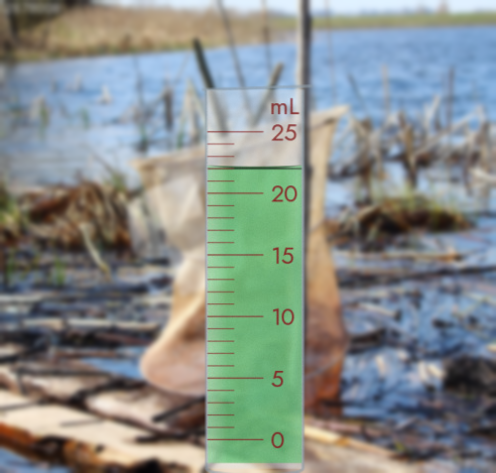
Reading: value=22 unit=mL
